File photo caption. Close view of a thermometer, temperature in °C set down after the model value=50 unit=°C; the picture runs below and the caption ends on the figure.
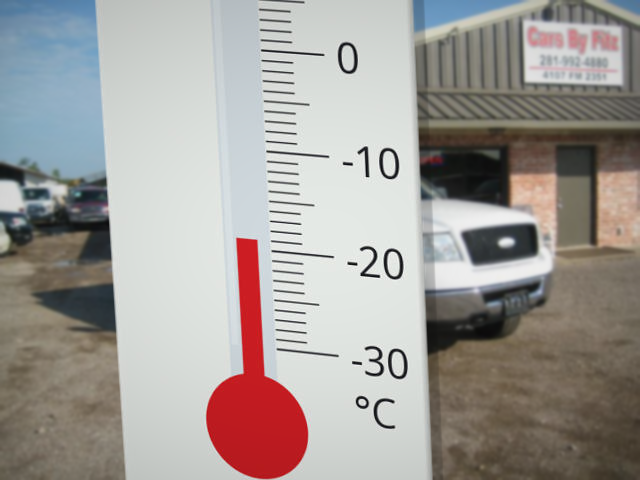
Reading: value=-19 unit=°C
